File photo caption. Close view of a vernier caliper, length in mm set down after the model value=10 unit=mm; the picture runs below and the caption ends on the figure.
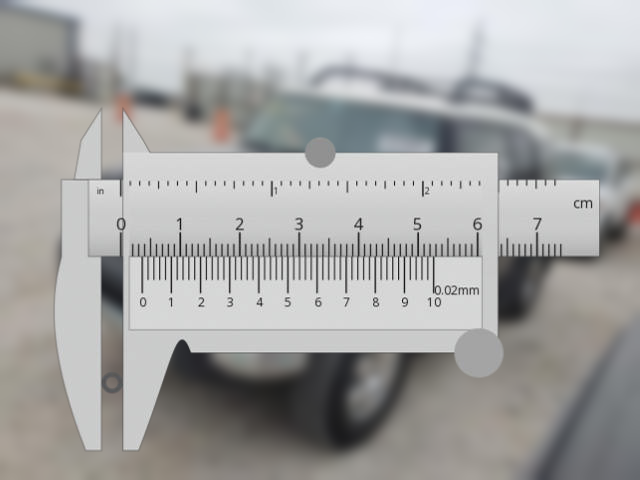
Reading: value=3.6 unit=mm
